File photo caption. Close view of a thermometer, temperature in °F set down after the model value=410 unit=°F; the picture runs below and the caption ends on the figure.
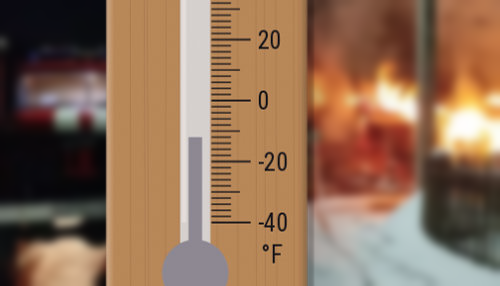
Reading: value=-12 unit=°F
